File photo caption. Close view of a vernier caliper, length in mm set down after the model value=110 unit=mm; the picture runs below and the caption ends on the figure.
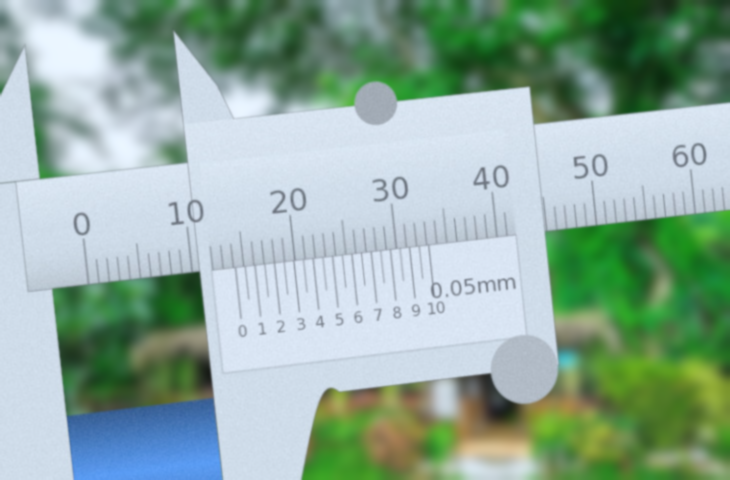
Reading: value=14.2 unit=mm
